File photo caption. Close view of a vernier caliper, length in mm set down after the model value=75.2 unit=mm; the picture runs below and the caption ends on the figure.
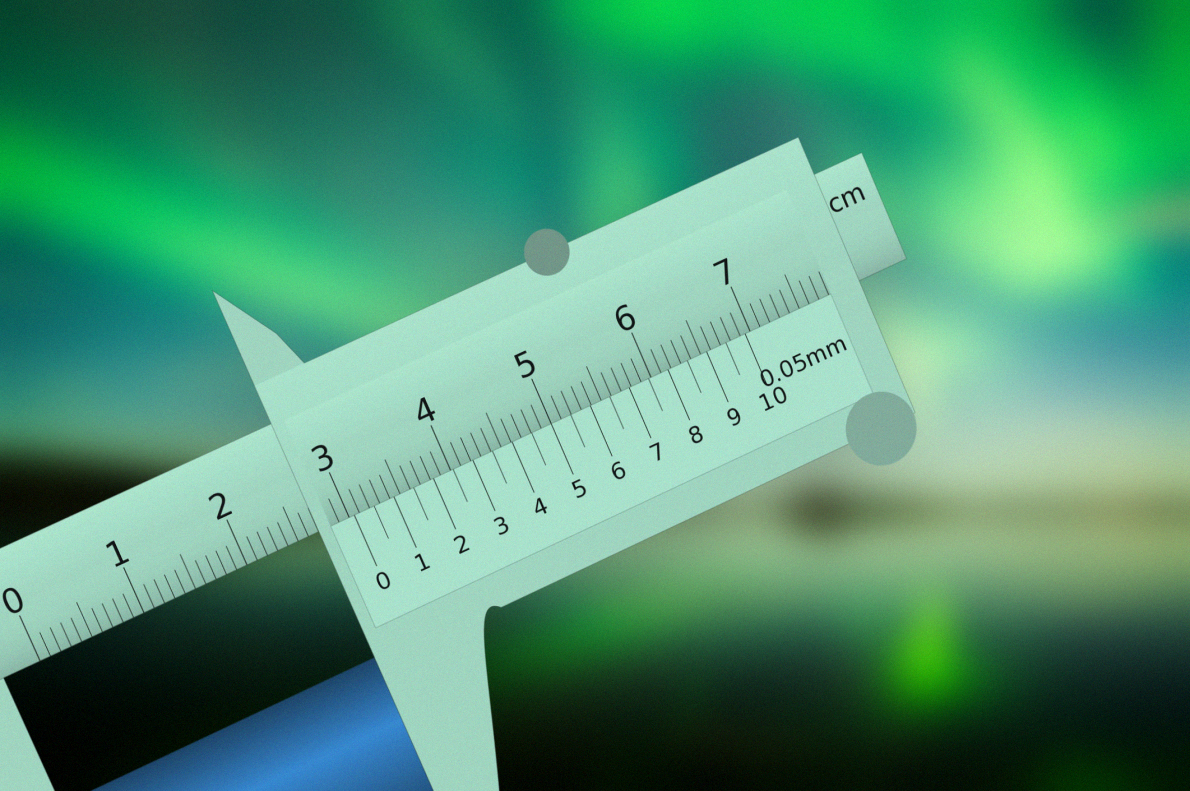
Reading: value=30.5 unit=mm
